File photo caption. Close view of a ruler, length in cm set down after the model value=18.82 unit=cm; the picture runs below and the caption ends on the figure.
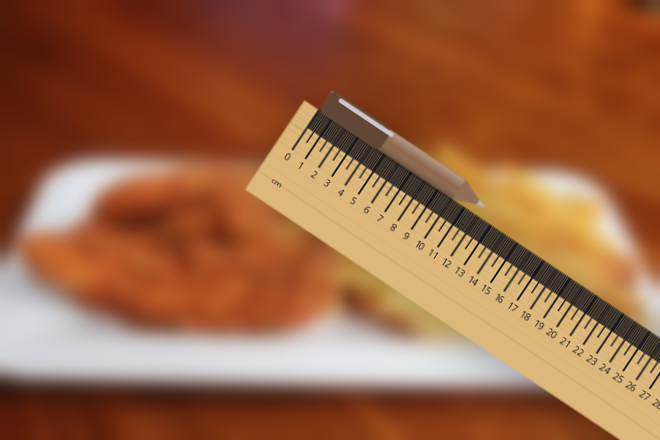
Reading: value=12 unit=cm
